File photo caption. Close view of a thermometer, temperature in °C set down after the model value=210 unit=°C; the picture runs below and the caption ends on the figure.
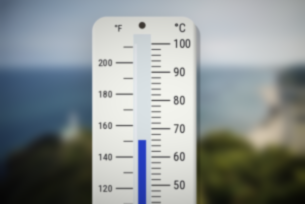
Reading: value=66 unit=°C
